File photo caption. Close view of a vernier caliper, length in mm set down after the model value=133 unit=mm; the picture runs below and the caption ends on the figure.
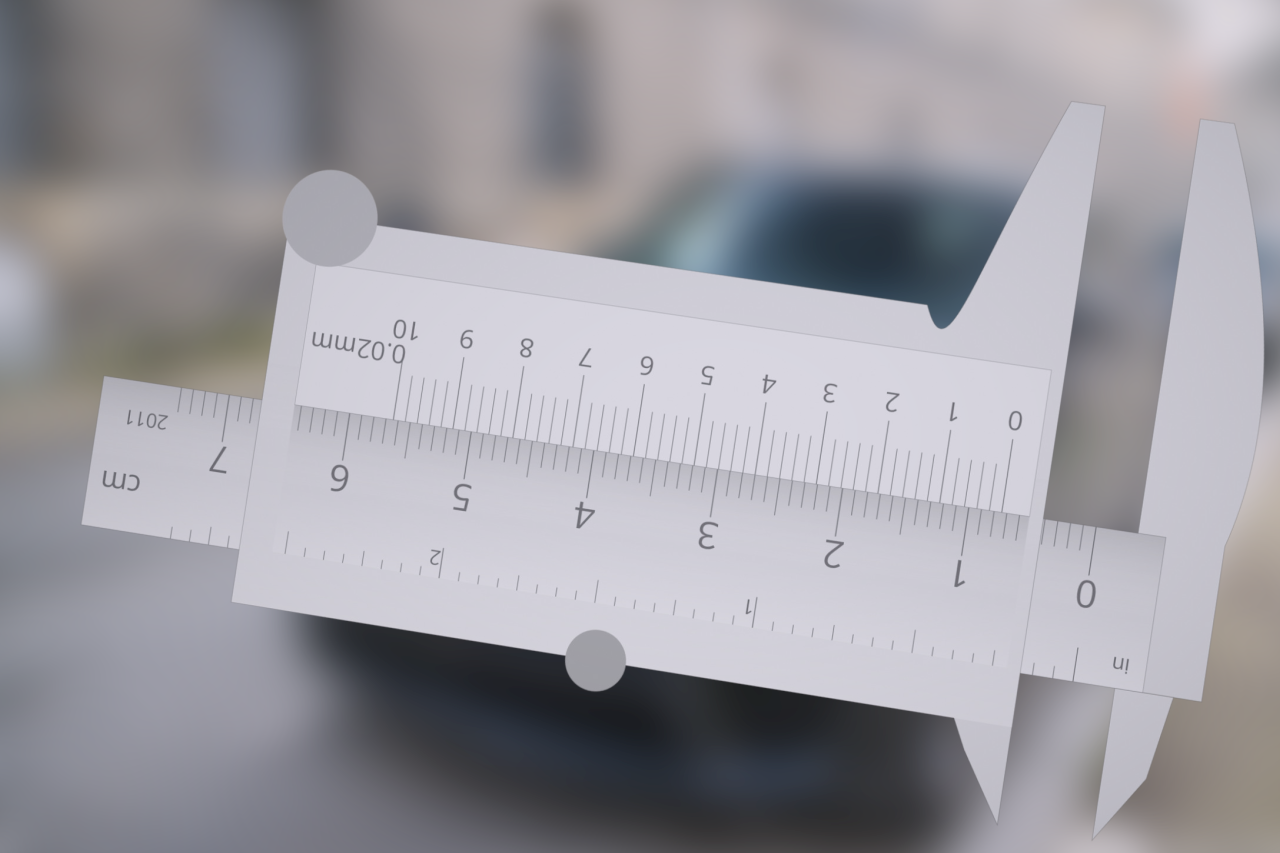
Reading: value=7.4 unit=mm
